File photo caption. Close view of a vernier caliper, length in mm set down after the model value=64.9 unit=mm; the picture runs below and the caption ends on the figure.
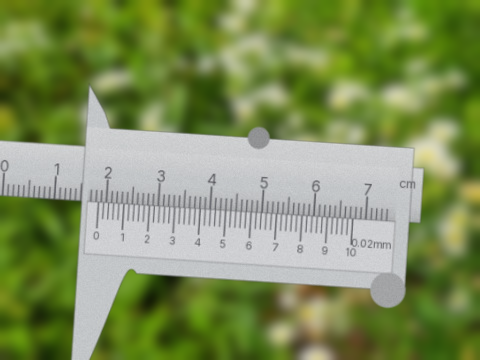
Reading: value=18.5 unit=mm
